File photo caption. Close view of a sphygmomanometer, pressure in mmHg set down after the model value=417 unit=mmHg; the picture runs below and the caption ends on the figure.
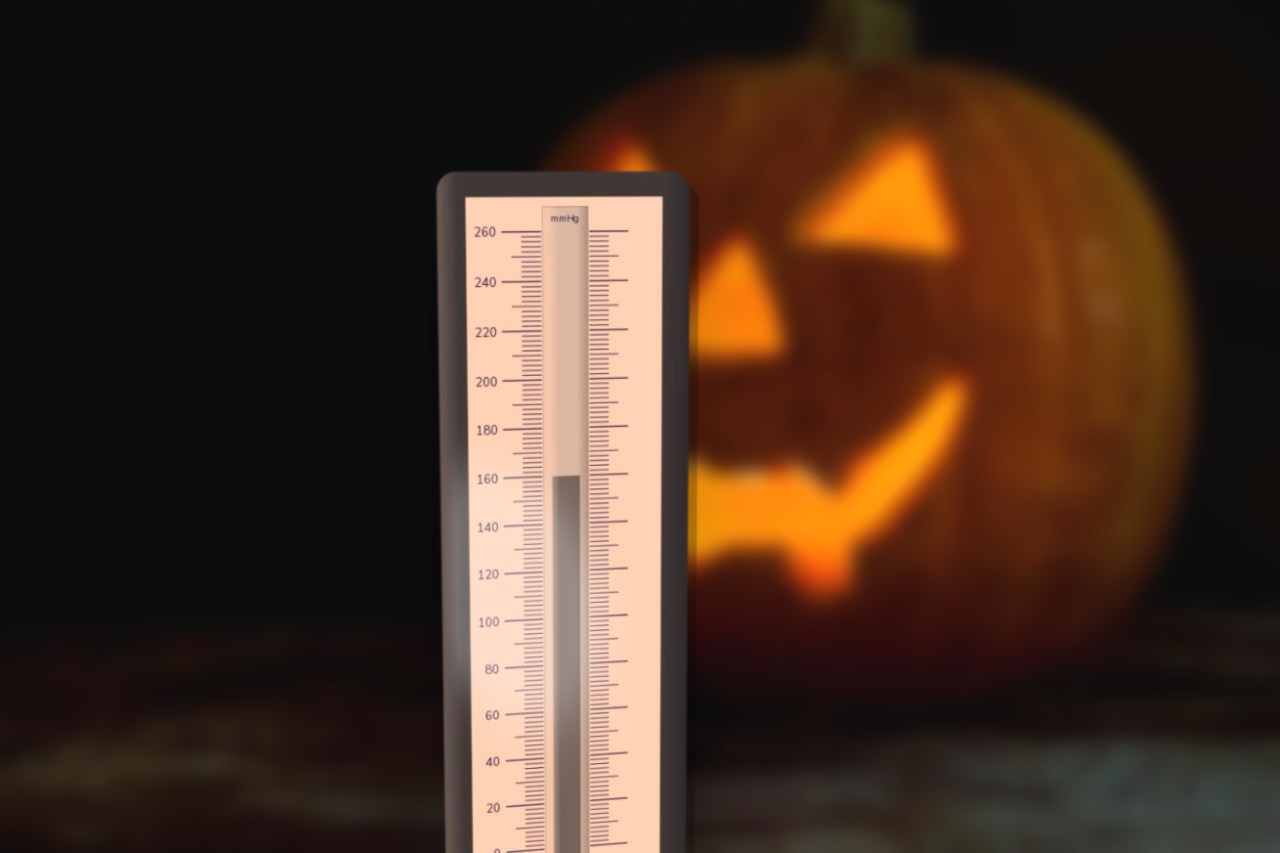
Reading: value=160 unit=mmHg
